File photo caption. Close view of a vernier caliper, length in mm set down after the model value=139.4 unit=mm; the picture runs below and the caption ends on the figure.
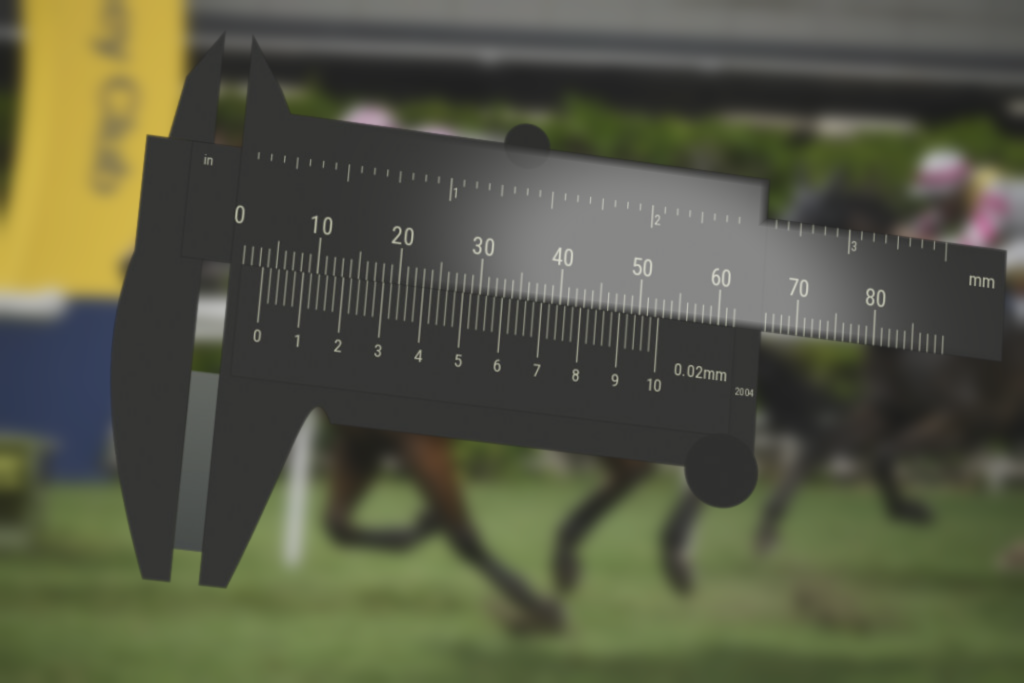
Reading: value=3.4 unit=mm
